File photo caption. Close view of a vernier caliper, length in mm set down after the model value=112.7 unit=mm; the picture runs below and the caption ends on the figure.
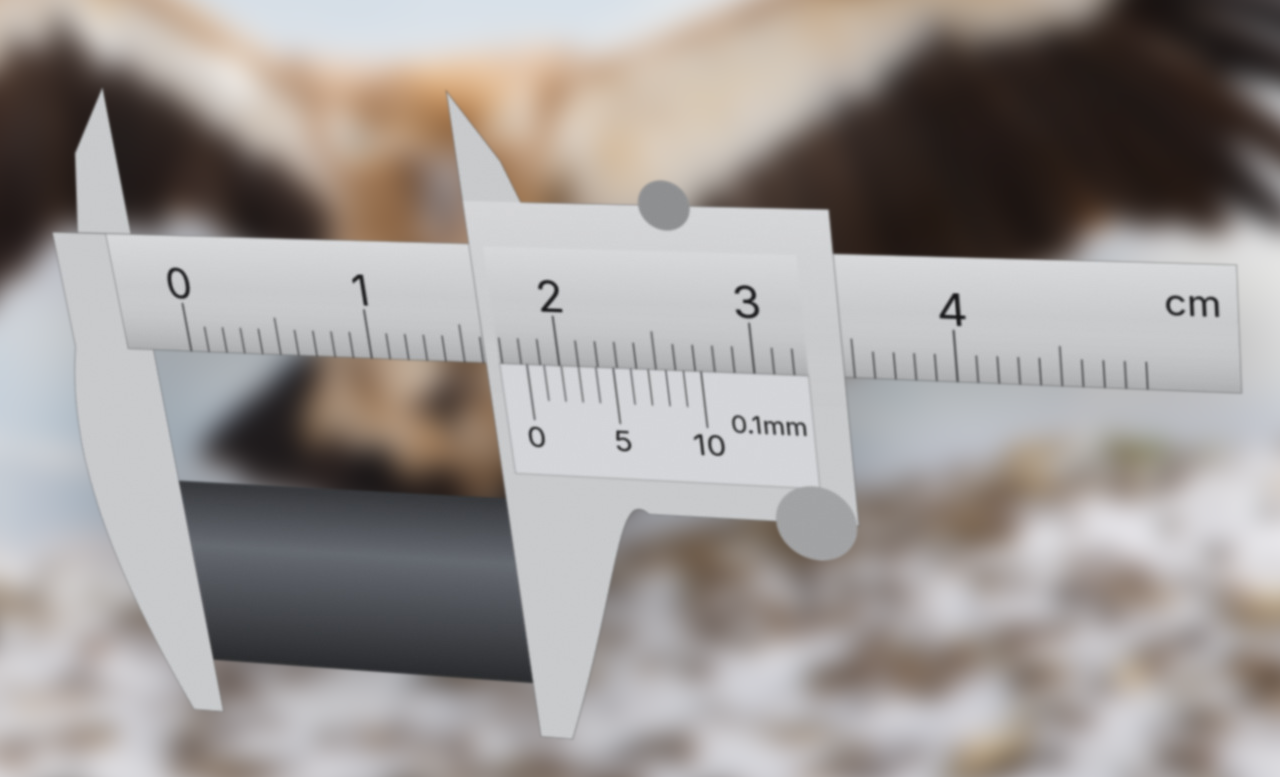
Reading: value=18.3 unit=mm
